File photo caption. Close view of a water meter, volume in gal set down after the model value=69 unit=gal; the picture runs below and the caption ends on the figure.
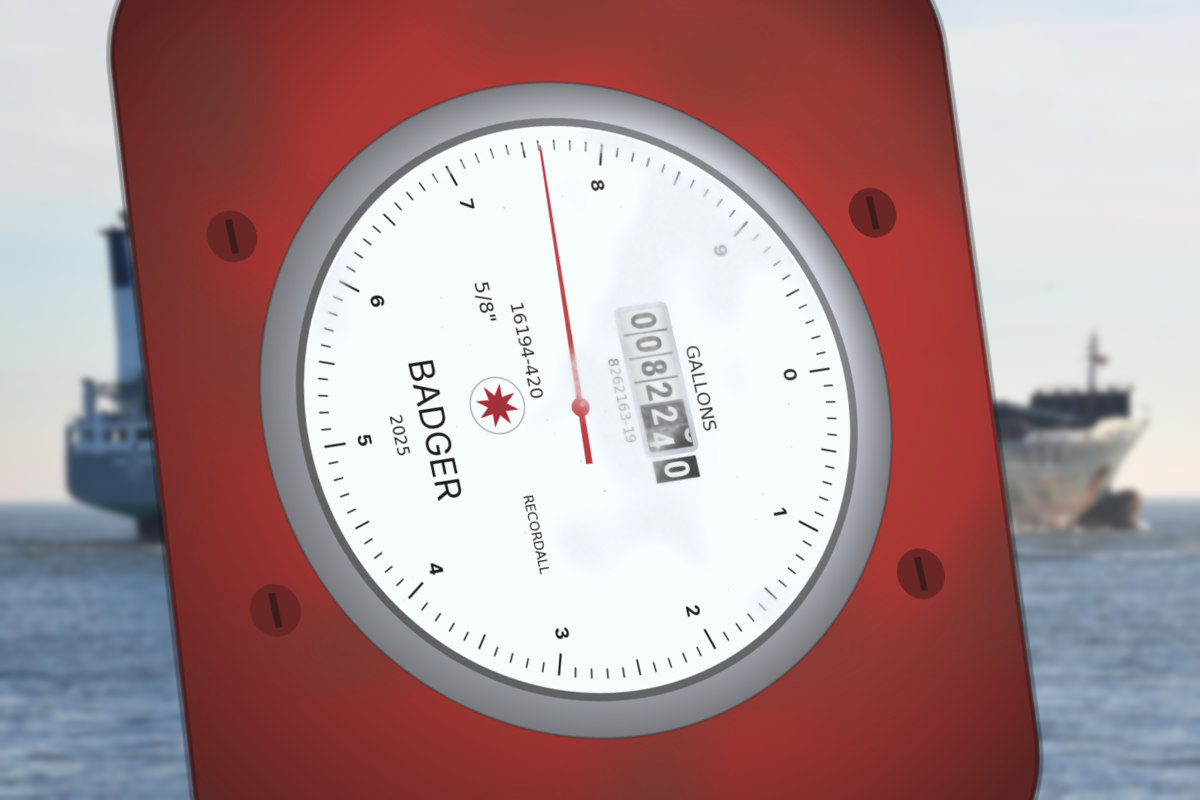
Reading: value=82237.6 unit=gal
